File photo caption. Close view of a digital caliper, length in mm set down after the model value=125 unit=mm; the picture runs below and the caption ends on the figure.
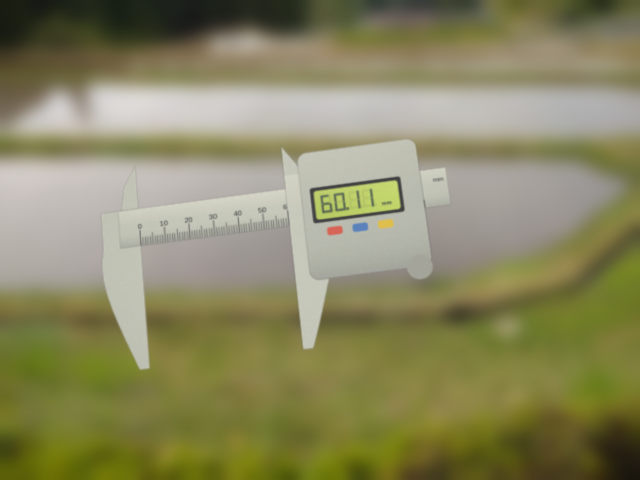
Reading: value=60.11 unit=mm
